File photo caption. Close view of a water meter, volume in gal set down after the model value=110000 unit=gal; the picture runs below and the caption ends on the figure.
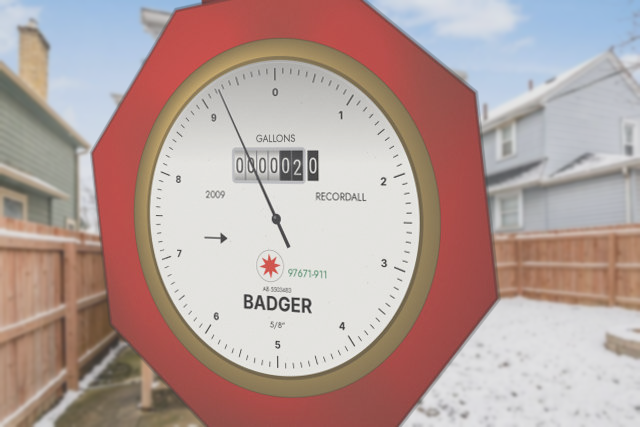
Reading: value=19.2 unit=gal
